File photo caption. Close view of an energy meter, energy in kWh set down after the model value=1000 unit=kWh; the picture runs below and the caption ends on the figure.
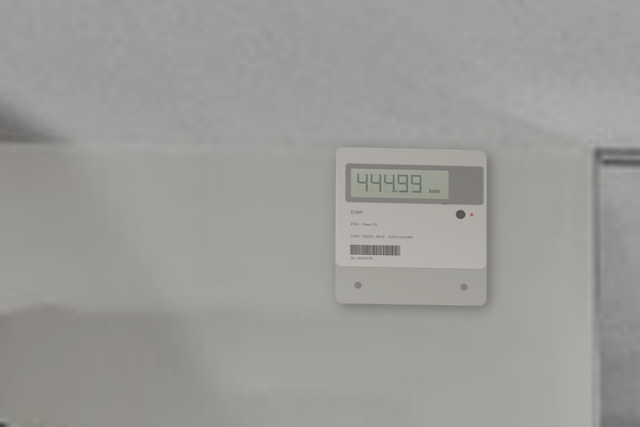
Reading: value=444.99 unit=kWh
